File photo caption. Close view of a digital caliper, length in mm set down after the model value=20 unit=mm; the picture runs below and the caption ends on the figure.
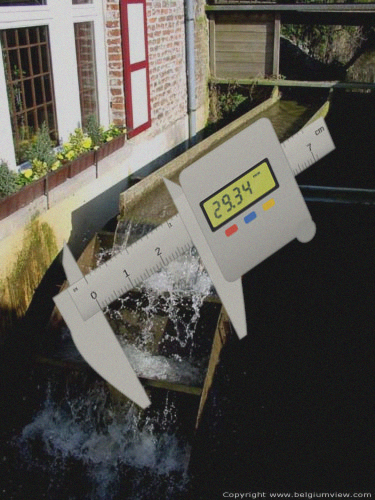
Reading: value=29.34 unit=mm
